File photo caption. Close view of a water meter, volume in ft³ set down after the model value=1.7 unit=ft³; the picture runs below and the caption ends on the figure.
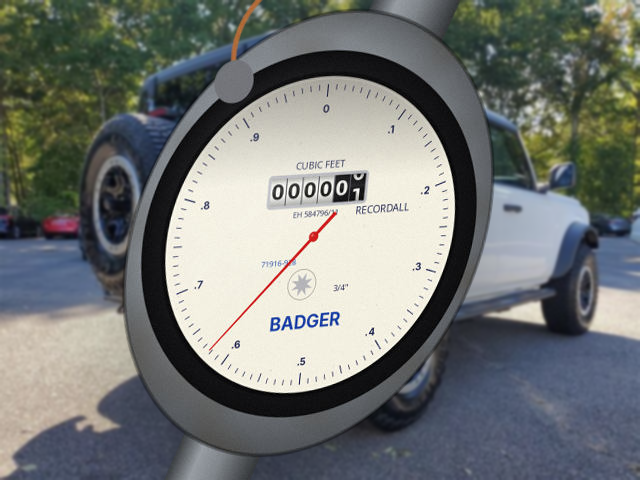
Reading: value=0.62 unit=ft³
